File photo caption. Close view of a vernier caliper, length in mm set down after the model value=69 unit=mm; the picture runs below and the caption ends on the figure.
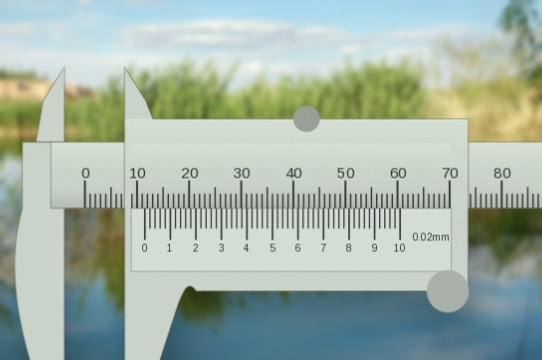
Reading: value=11.5 unit=mm
